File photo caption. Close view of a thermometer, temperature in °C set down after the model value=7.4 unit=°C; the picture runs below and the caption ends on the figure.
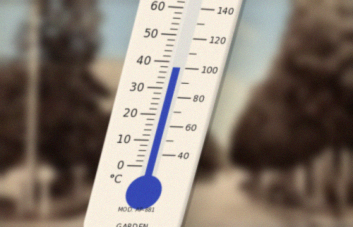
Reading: value=38 unit=°C
